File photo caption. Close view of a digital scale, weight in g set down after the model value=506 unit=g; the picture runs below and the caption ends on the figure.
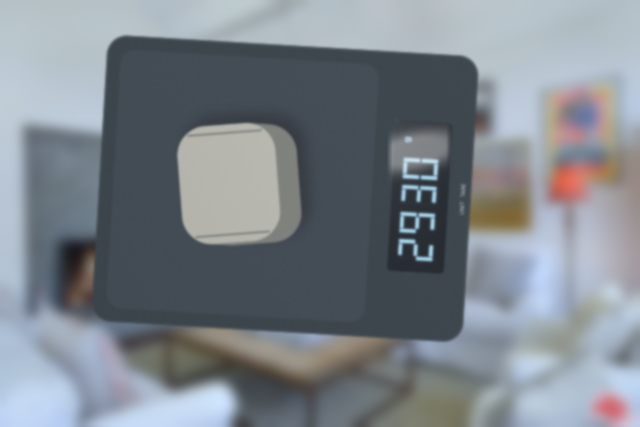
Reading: value=2930 unit=g
